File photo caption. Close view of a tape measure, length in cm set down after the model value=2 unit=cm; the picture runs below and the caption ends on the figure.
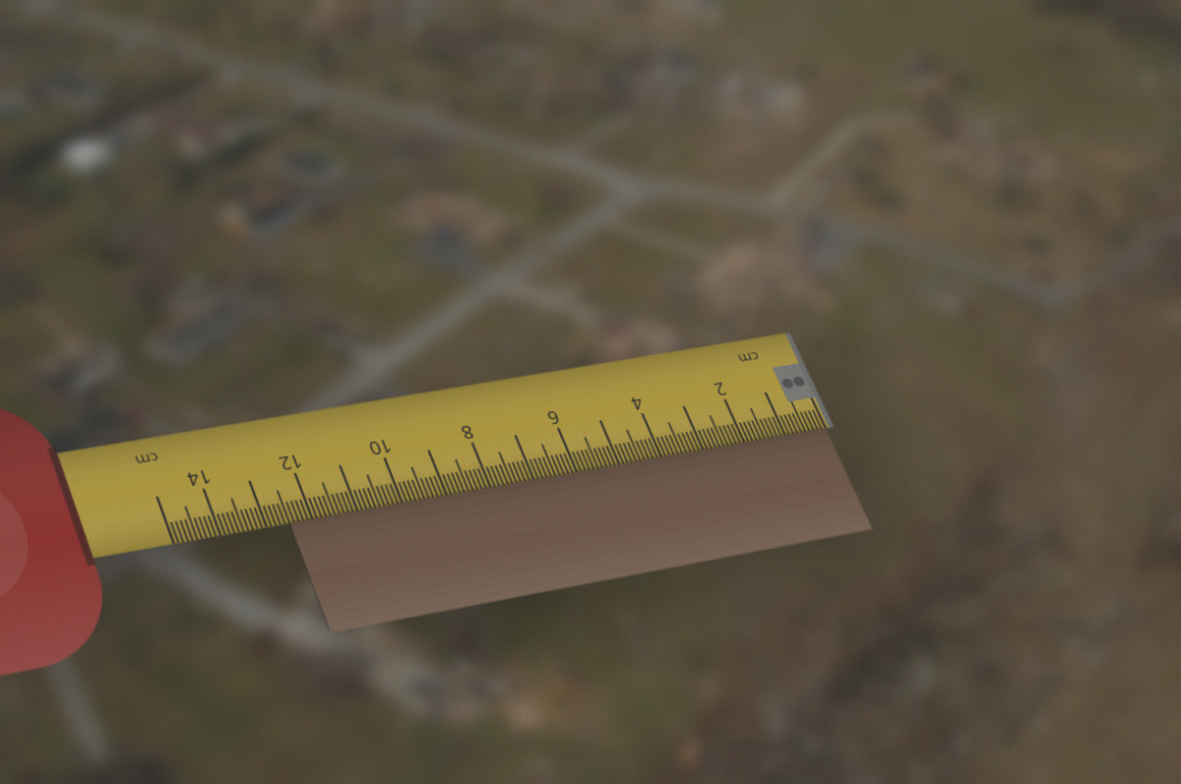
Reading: value=12.5 unit=cm
